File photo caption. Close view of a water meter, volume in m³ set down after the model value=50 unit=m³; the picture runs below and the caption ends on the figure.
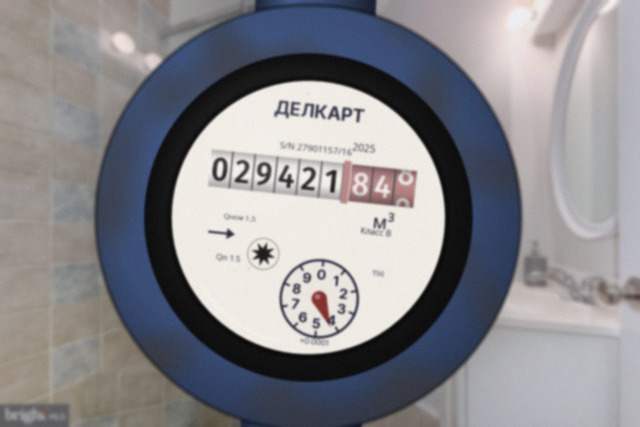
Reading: value=29421.8484 unit=m³
